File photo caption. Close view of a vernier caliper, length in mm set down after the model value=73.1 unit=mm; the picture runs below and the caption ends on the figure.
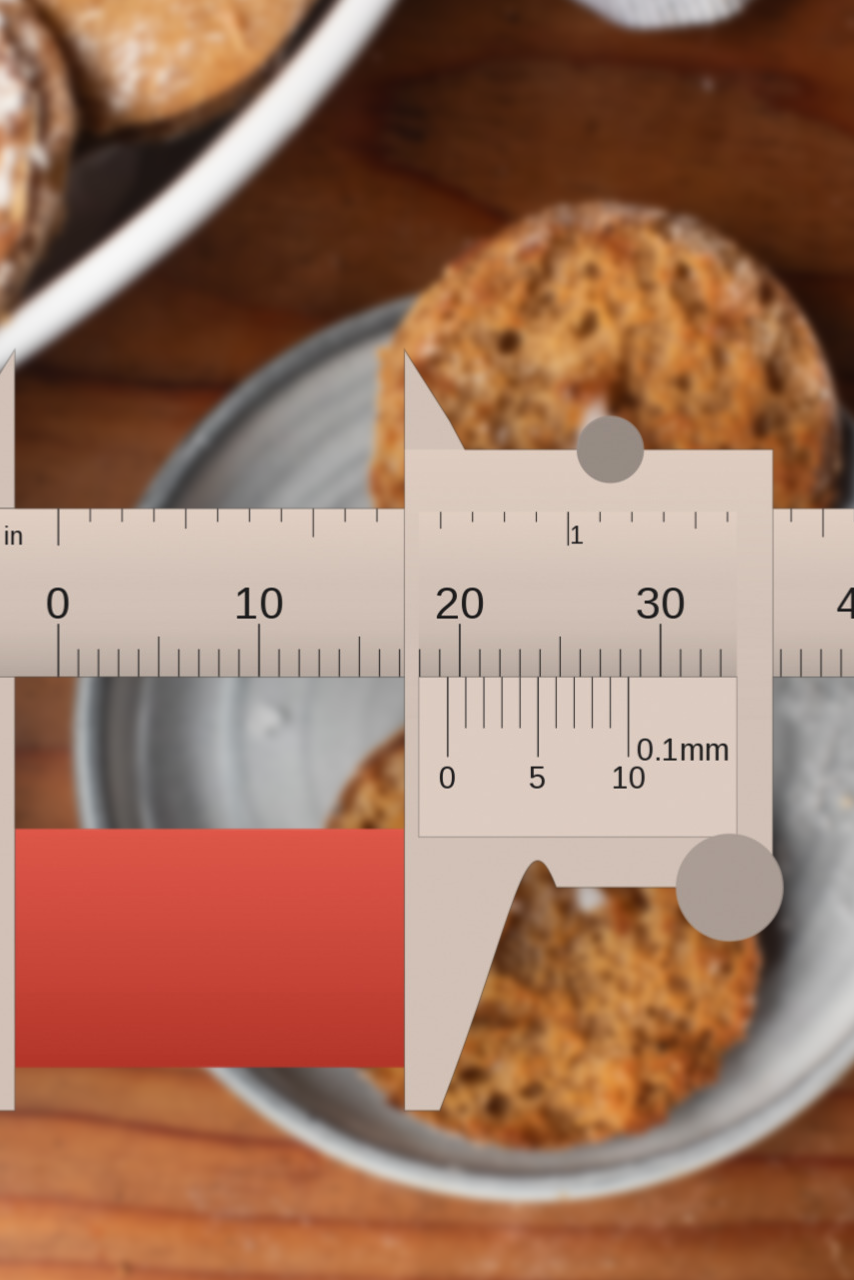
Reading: value=19.4 unit=mm
